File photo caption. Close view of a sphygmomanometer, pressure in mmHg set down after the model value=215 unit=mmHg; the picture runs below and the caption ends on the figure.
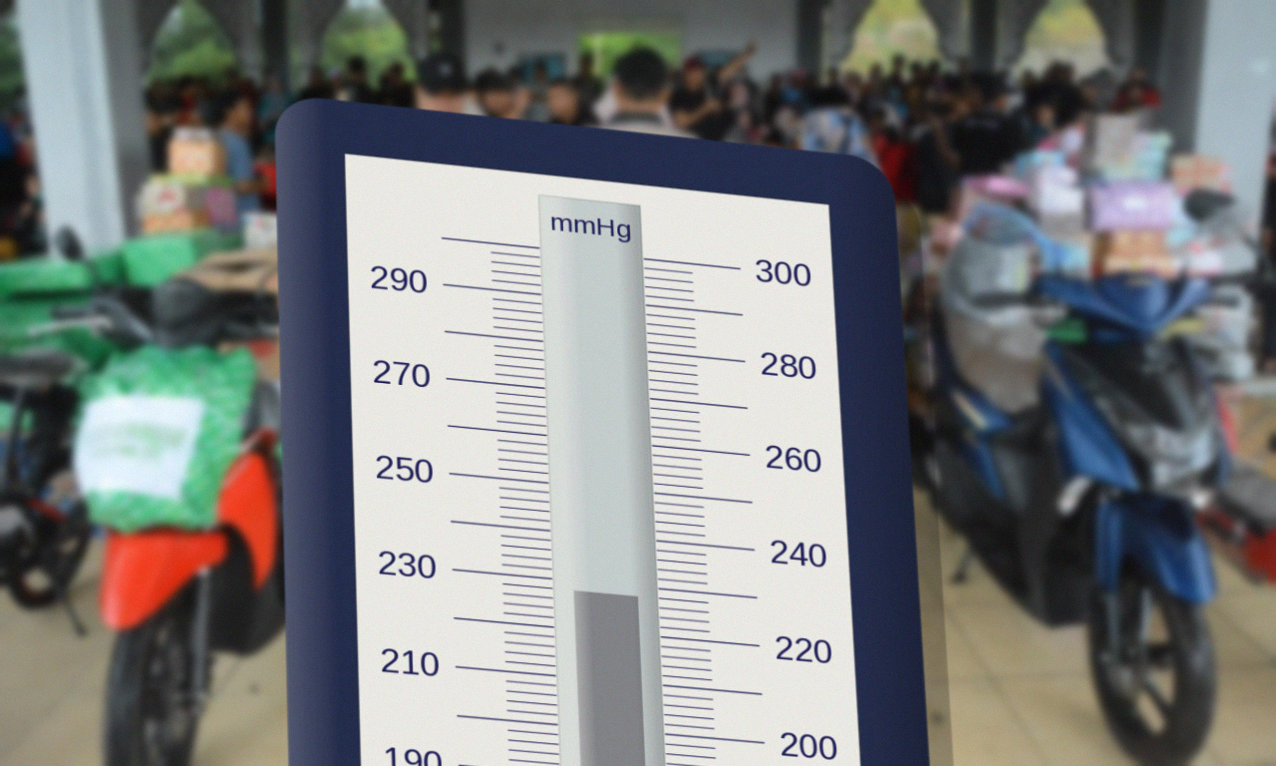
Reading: value=228 unit=mmHg
